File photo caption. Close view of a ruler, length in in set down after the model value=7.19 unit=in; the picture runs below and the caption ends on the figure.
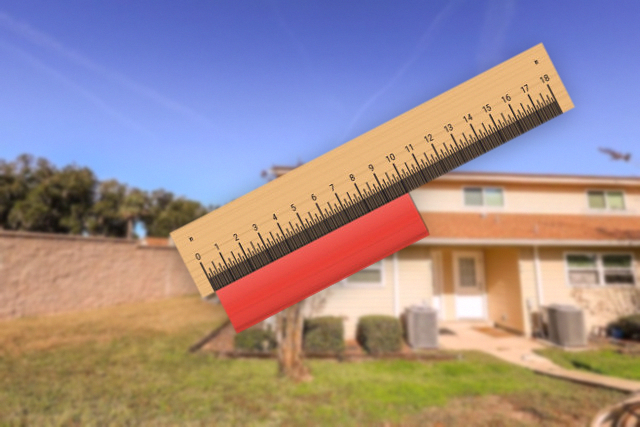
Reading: value=10 unit=in
